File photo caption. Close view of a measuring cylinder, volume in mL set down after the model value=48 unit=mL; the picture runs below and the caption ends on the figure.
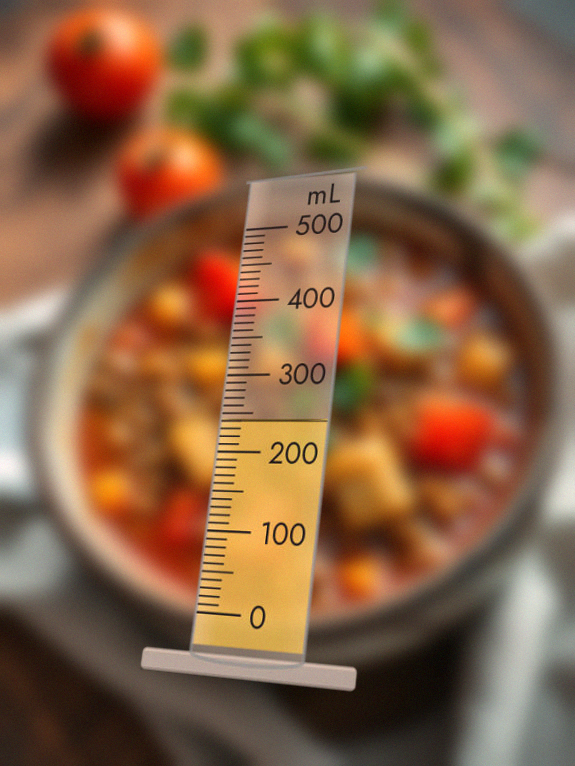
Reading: value=240 unit=mL
